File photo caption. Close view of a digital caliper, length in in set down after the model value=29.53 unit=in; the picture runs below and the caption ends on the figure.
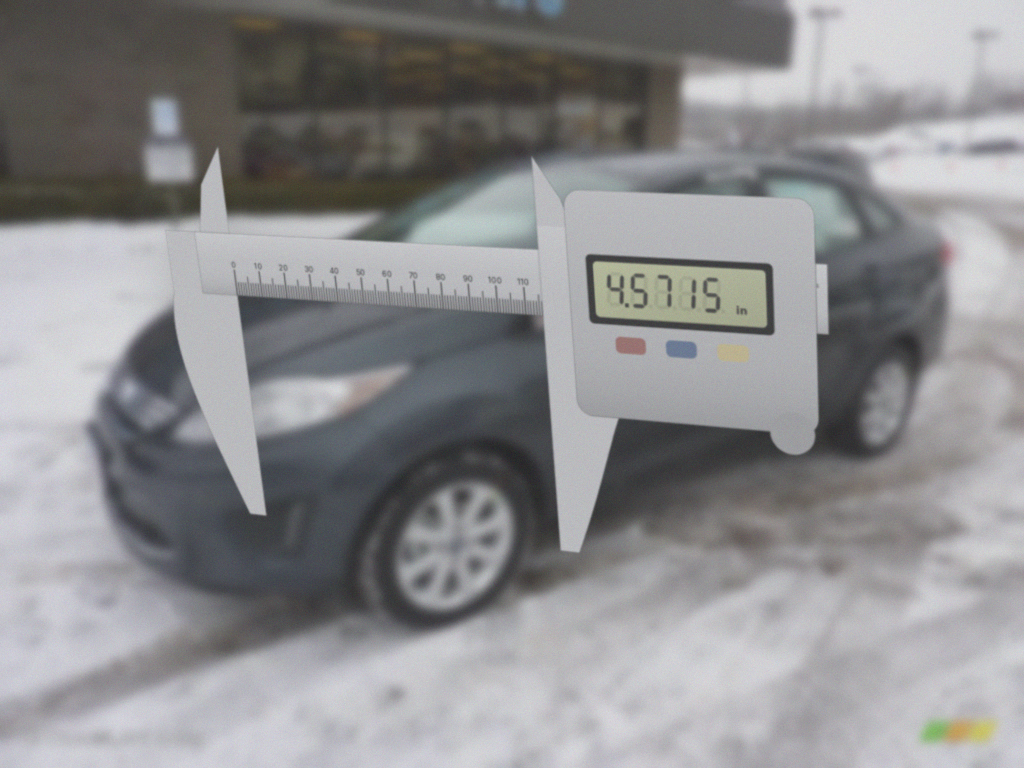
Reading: value=4.5715 unit=in
